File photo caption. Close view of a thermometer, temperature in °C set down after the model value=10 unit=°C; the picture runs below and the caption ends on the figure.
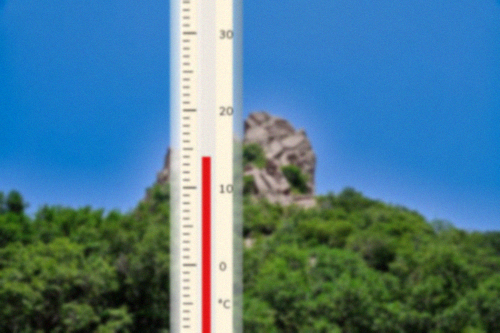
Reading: value=14 unit=°C
